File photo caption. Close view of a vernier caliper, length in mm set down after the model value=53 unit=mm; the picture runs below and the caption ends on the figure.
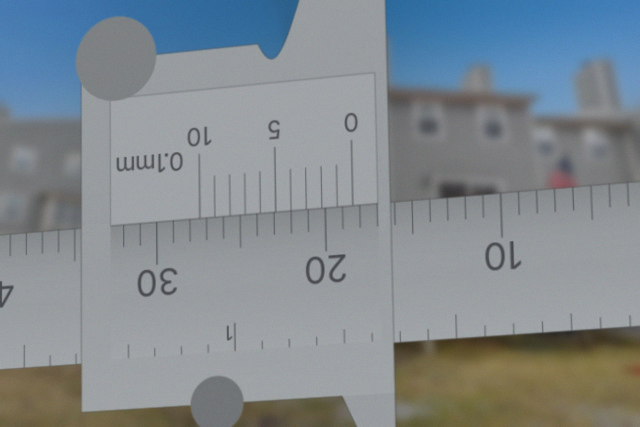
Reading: value=18.4 unit=mm
